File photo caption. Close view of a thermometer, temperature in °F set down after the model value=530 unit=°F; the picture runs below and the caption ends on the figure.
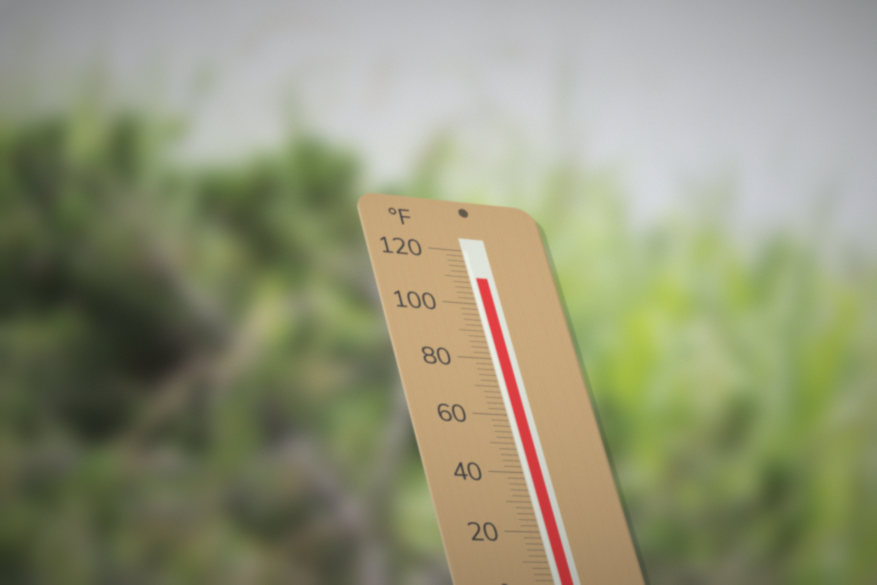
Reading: value=110 unit=°F
